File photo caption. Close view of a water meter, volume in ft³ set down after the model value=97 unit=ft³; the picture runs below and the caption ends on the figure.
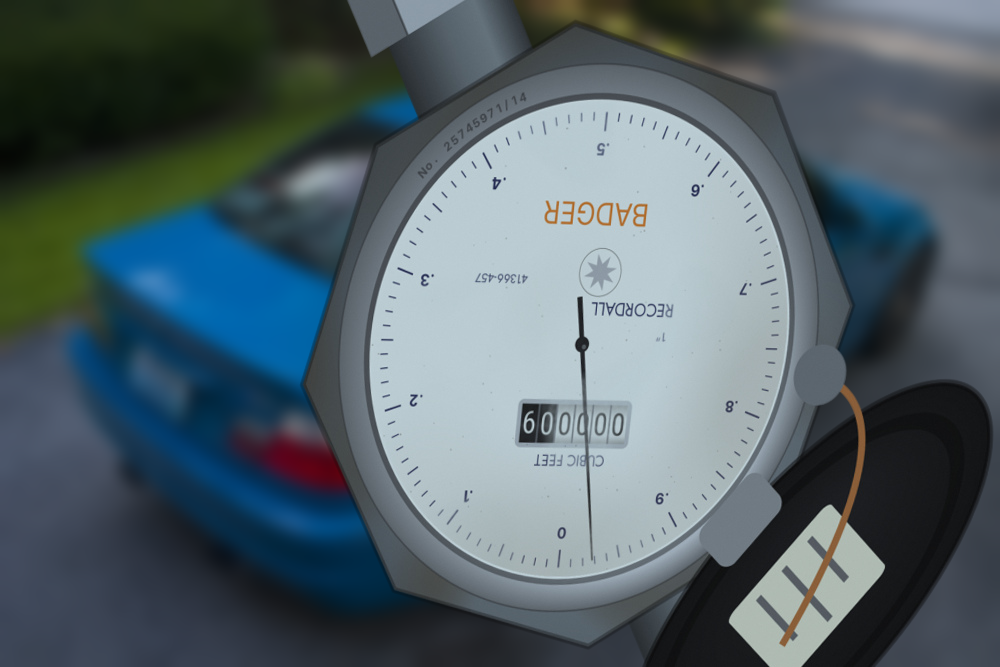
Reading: value=8.97 unit=ft³
